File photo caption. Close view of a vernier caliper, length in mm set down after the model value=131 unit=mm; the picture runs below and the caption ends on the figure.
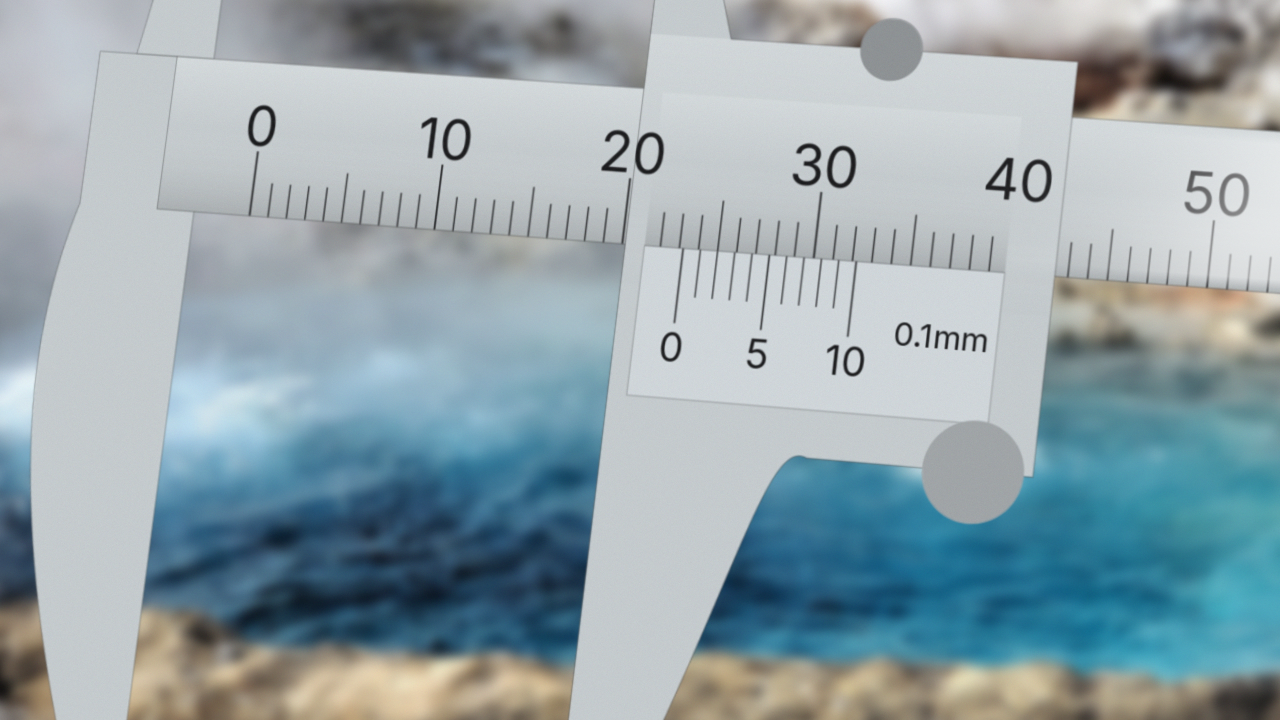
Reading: value=23.2 unit=mm
